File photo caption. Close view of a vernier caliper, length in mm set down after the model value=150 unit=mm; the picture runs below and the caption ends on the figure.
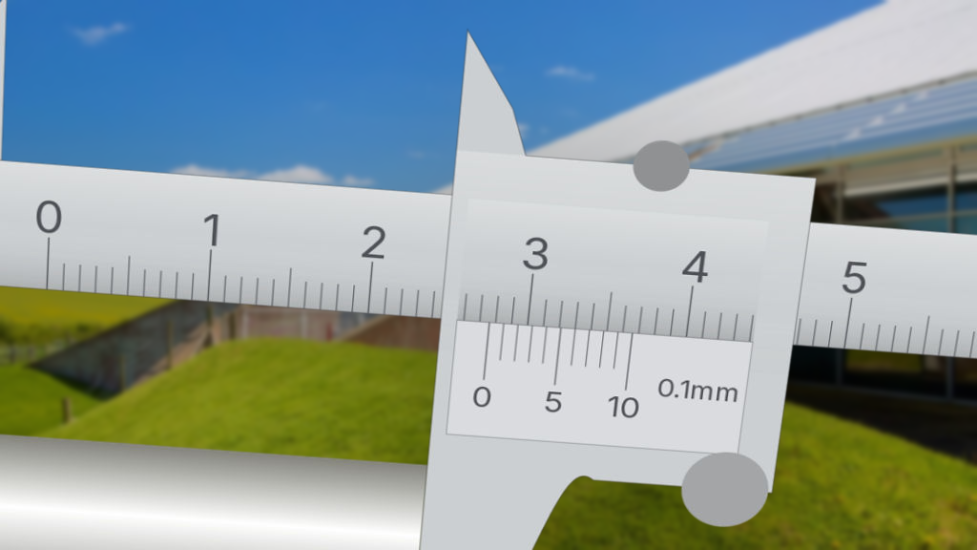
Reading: value=27.6 unit=mm
